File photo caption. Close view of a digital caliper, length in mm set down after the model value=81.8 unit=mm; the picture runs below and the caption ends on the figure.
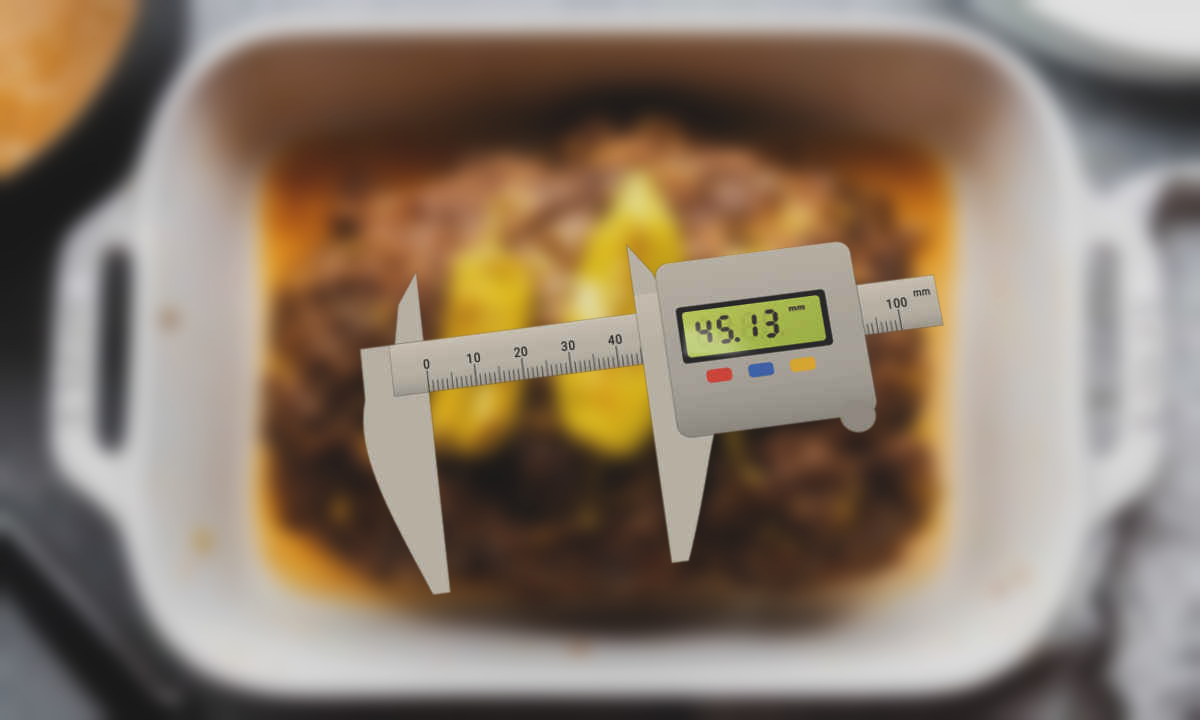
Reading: value=45.13 unit=mm
